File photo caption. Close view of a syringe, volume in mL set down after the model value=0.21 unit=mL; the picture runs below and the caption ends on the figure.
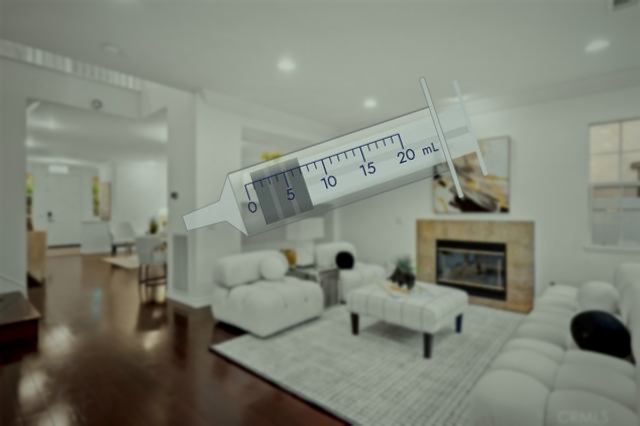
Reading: value=1 unit=mL
